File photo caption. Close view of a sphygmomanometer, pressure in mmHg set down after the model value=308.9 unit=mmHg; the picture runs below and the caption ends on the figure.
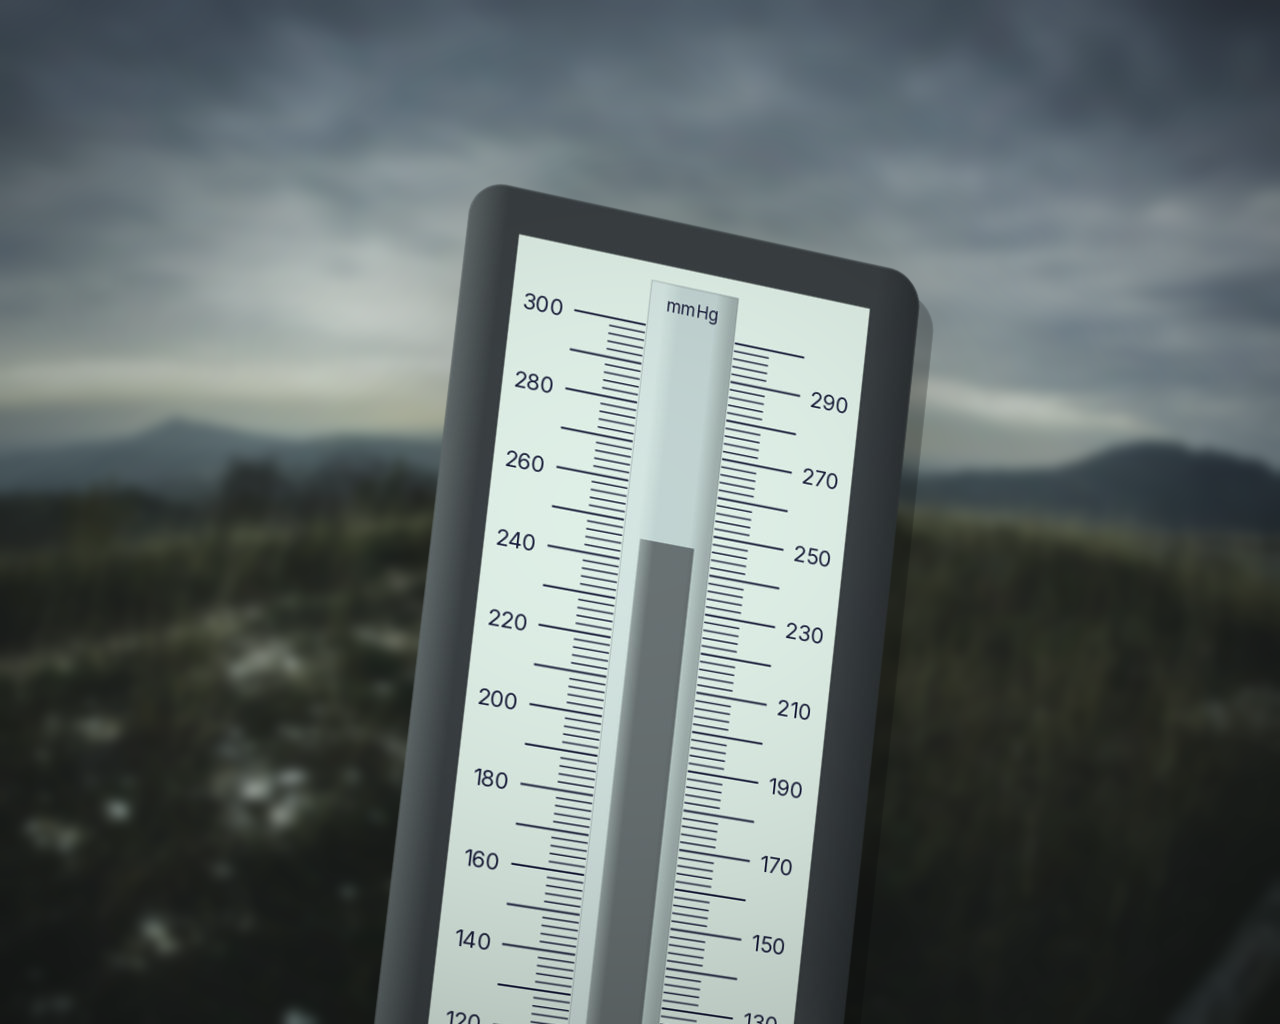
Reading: value=246 unit=mmHg
